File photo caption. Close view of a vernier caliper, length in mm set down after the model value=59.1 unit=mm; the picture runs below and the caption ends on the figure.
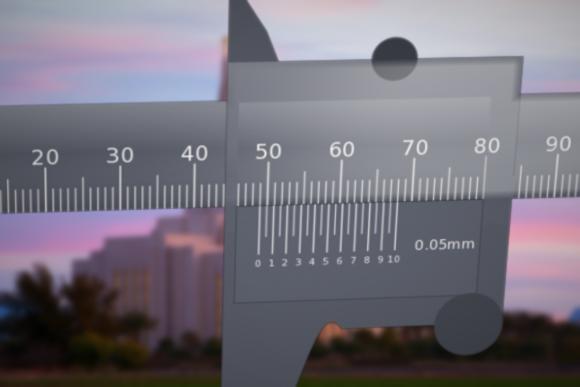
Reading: value=49.0 unit=mm
